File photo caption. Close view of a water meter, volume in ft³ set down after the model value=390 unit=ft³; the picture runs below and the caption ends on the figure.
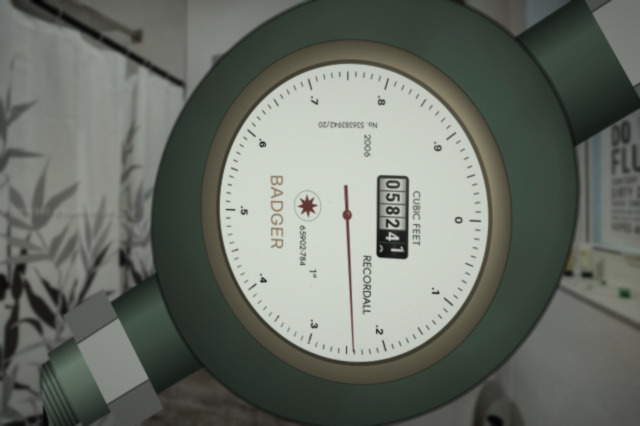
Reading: value=58241.24 unit=ft³
